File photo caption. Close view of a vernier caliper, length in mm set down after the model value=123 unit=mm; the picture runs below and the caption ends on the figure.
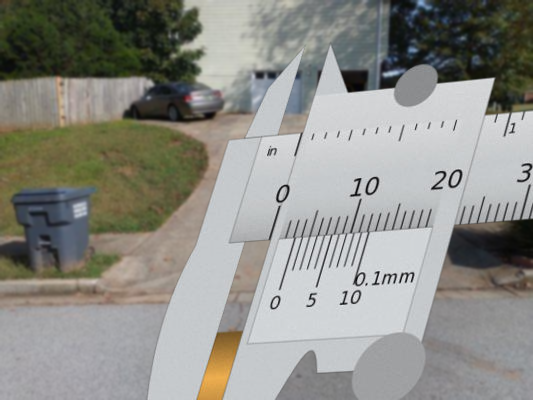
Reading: value=3.2 unit=mm
